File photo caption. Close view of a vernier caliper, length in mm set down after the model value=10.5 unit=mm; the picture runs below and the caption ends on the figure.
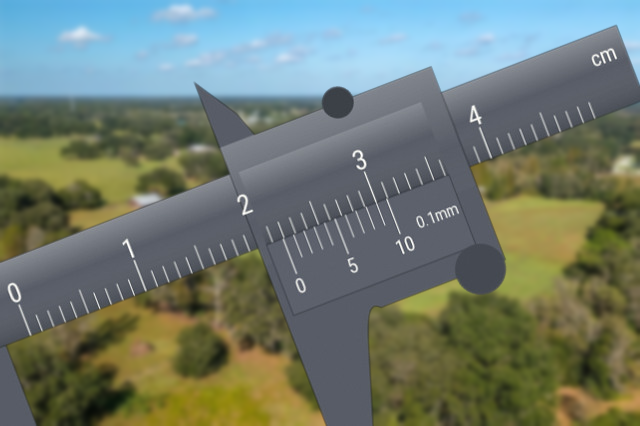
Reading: value=21.9 unit=mm
